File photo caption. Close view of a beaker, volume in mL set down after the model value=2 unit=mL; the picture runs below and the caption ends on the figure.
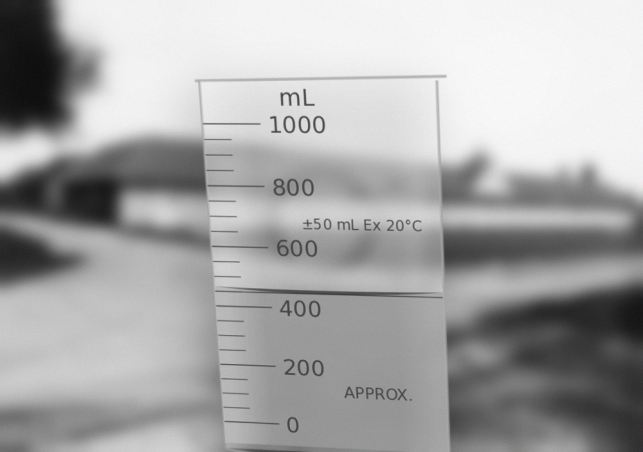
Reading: value=450 unit=mL
